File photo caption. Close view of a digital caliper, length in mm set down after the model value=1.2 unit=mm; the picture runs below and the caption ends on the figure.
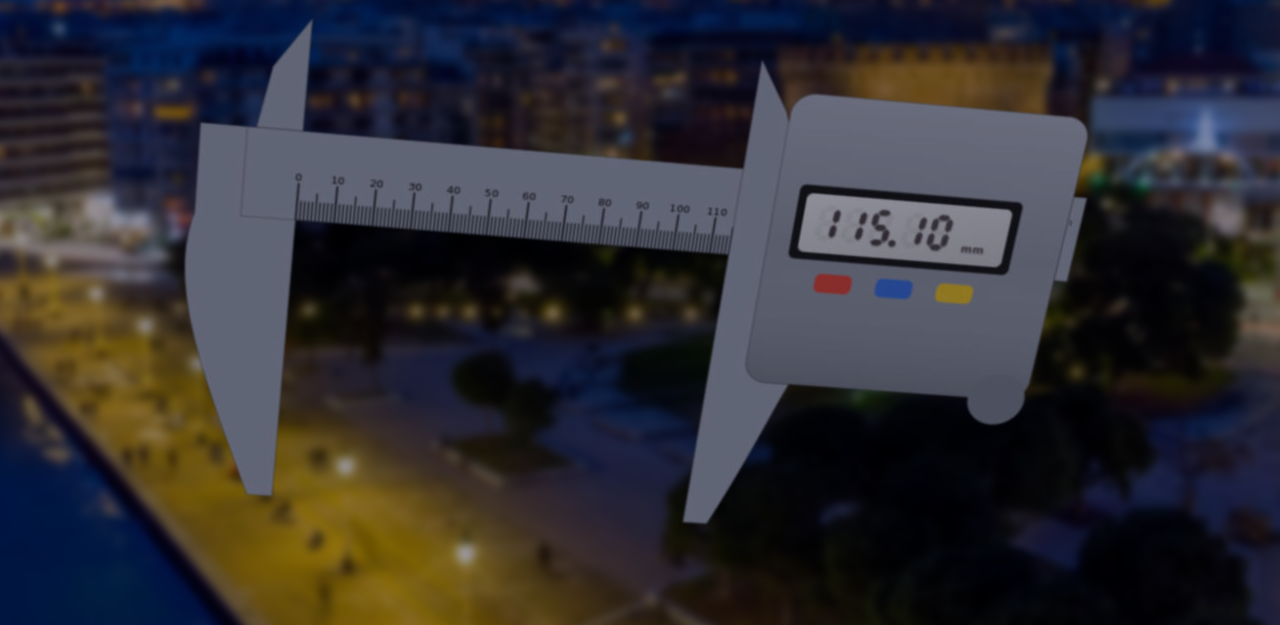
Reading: value=115.10 unit=mm
